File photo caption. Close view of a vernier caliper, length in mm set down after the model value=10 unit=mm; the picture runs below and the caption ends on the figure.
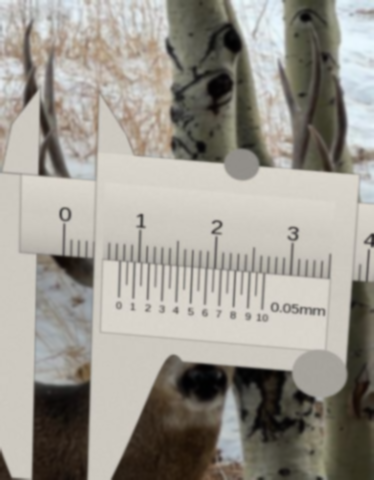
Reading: value=7.5 unit=mm
